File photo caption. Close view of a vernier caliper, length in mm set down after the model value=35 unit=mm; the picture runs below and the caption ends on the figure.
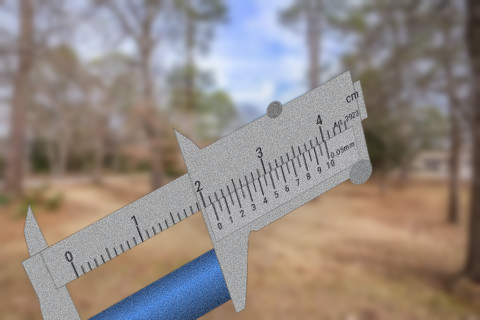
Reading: value=21.2 unit=mm
